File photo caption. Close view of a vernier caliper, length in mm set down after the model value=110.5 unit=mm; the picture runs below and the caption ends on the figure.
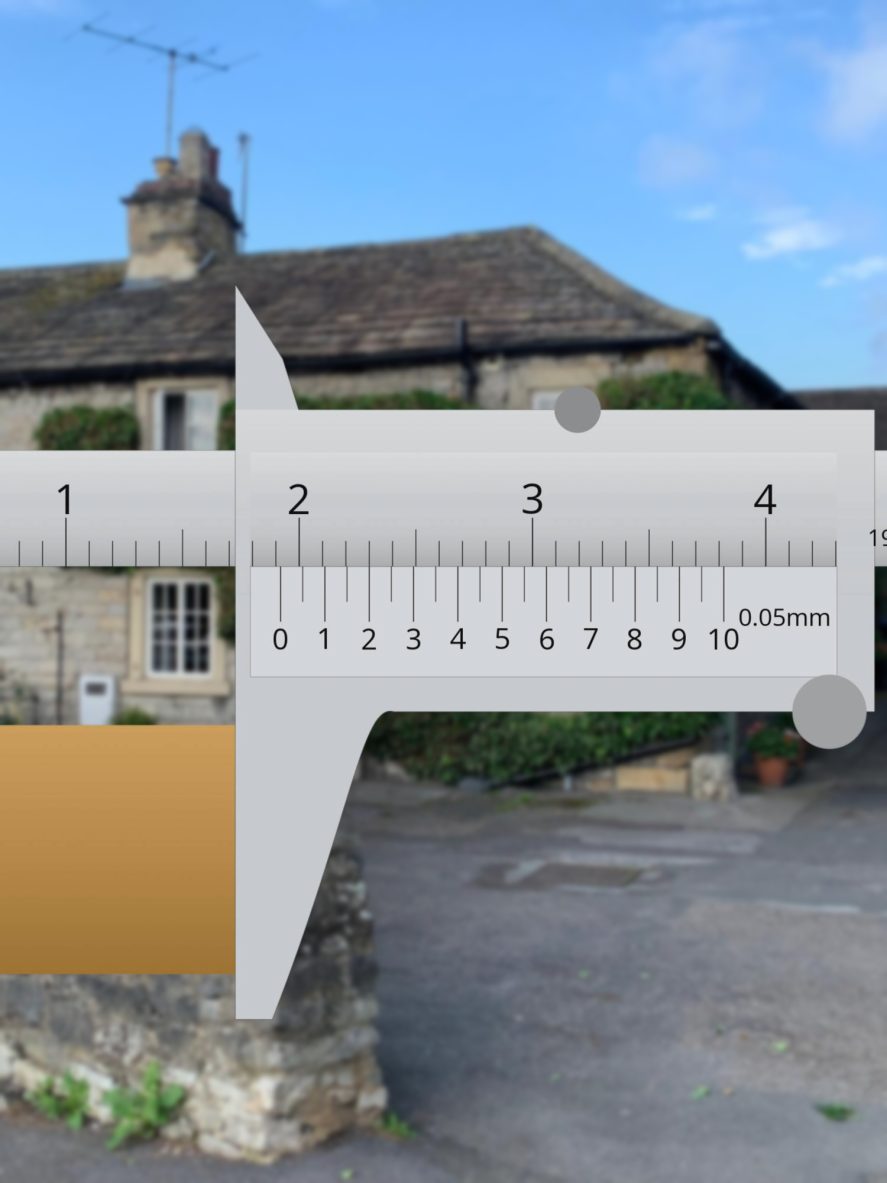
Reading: value=19.20 unit=mm
